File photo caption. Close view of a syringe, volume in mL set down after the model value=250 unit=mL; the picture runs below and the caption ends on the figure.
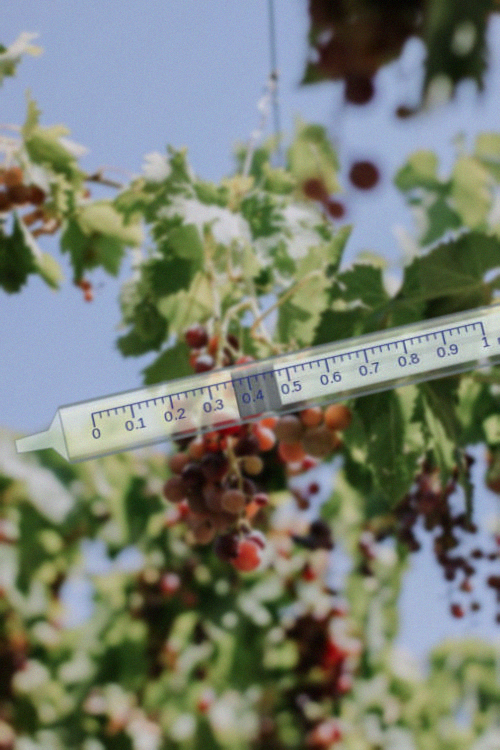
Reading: value=0.36 unit=mL
